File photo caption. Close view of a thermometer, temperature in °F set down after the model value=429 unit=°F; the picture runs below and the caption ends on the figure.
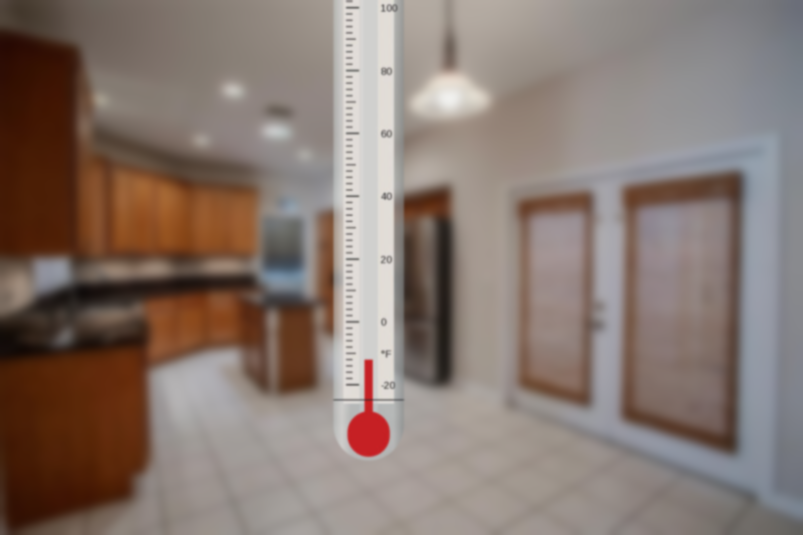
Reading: value=-12 unit=°F
